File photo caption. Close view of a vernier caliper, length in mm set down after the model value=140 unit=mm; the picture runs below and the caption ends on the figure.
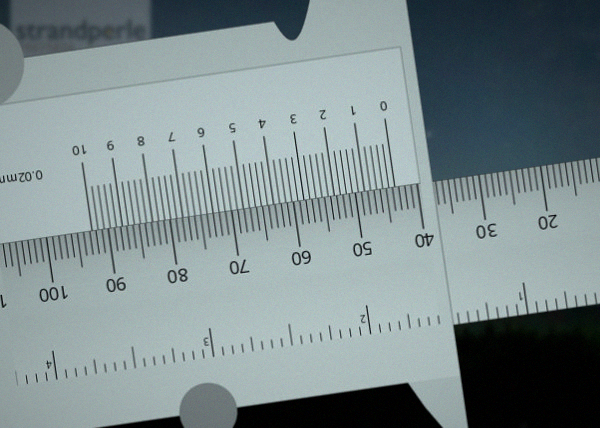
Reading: value=43.6 unit=mm
